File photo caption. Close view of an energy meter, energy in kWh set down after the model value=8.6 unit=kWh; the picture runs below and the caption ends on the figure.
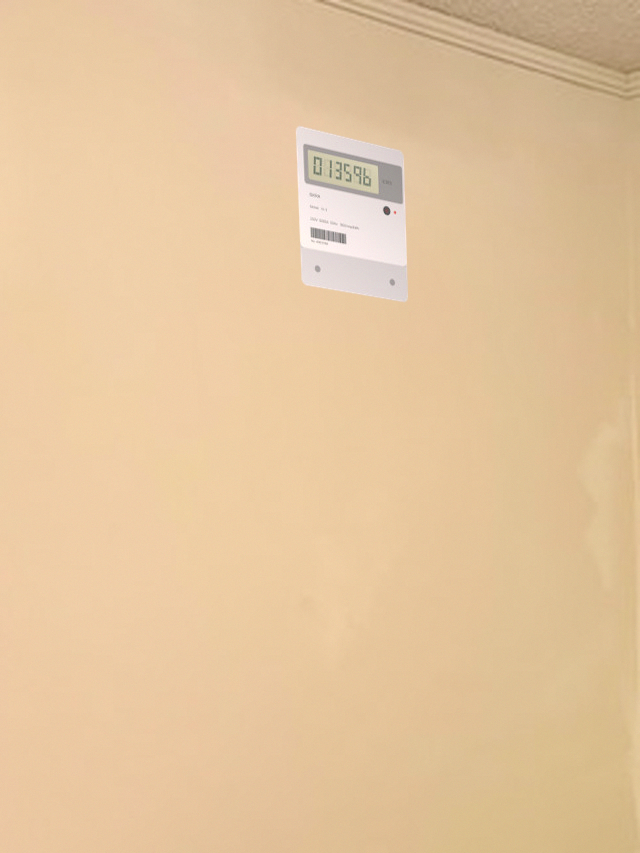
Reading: value=13596 unit=kWh
